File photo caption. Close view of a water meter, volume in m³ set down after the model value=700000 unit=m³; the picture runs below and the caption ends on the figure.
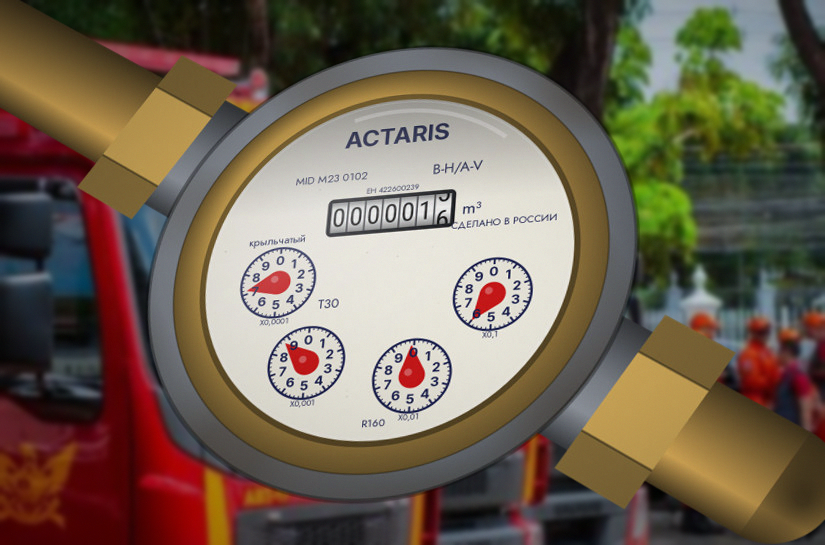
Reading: value=15.5987 unit=m³
